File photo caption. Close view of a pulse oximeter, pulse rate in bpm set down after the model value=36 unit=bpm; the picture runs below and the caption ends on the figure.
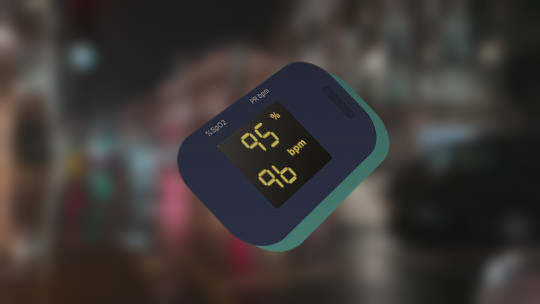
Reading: value=96 unit=bpm
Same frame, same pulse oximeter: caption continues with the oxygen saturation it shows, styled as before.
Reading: value=95 unit=%
